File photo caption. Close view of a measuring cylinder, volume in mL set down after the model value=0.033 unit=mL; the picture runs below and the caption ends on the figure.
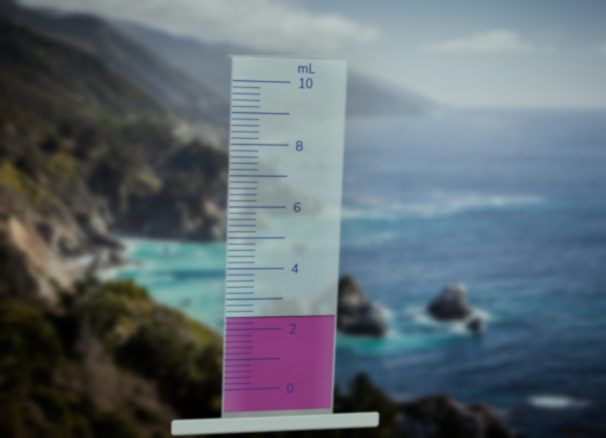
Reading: value=2.4 unit=mL
